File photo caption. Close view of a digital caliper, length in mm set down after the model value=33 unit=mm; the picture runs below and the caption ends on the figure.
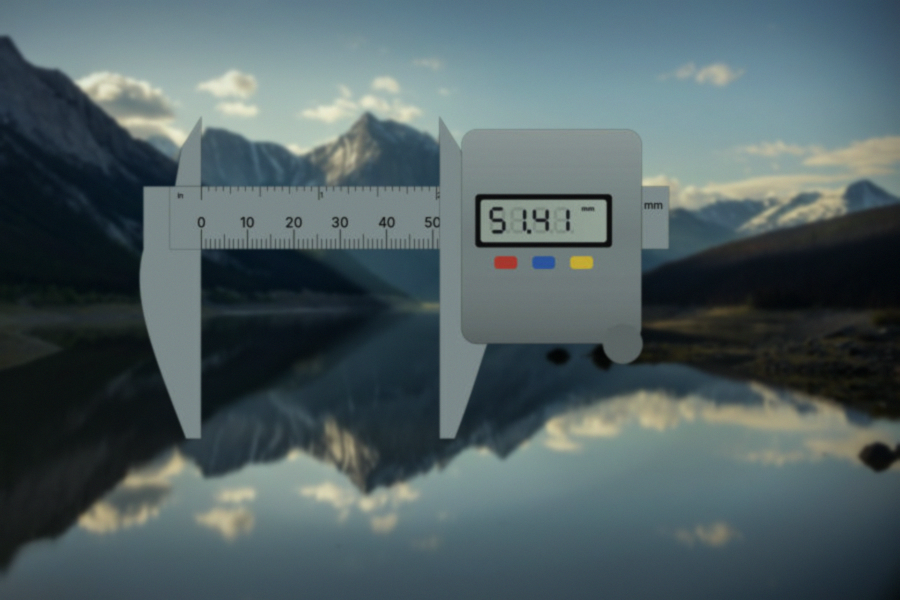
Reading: value=51.41 unit=mm
